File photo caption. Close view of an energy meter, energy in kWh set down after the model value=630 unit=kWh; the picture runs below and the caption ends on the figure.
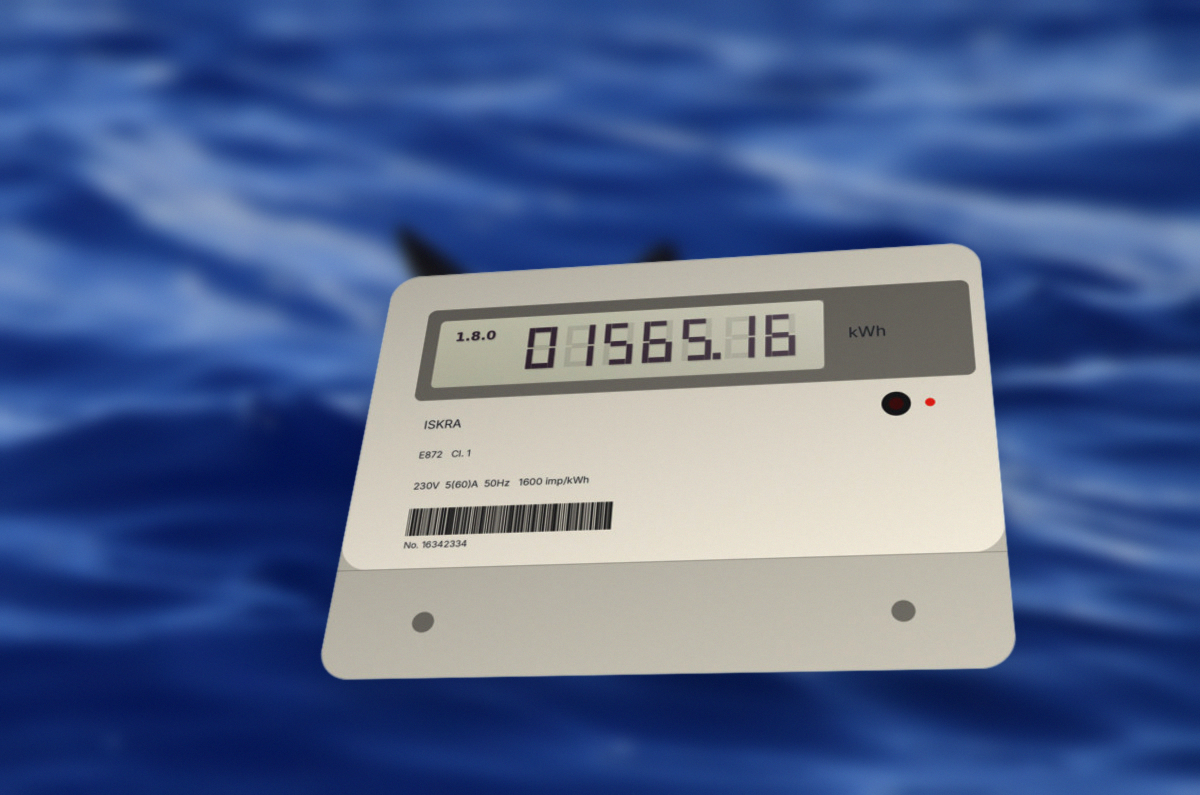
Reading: value=1565.16 unit=kWh
